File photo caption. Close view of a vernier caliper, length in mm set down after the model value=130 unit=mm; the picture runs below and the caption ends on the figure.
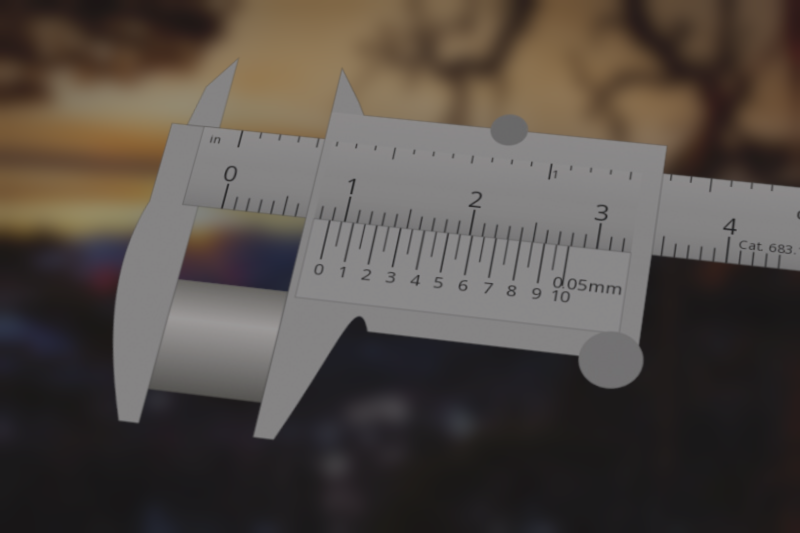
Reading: value=8.8 unit=mm
